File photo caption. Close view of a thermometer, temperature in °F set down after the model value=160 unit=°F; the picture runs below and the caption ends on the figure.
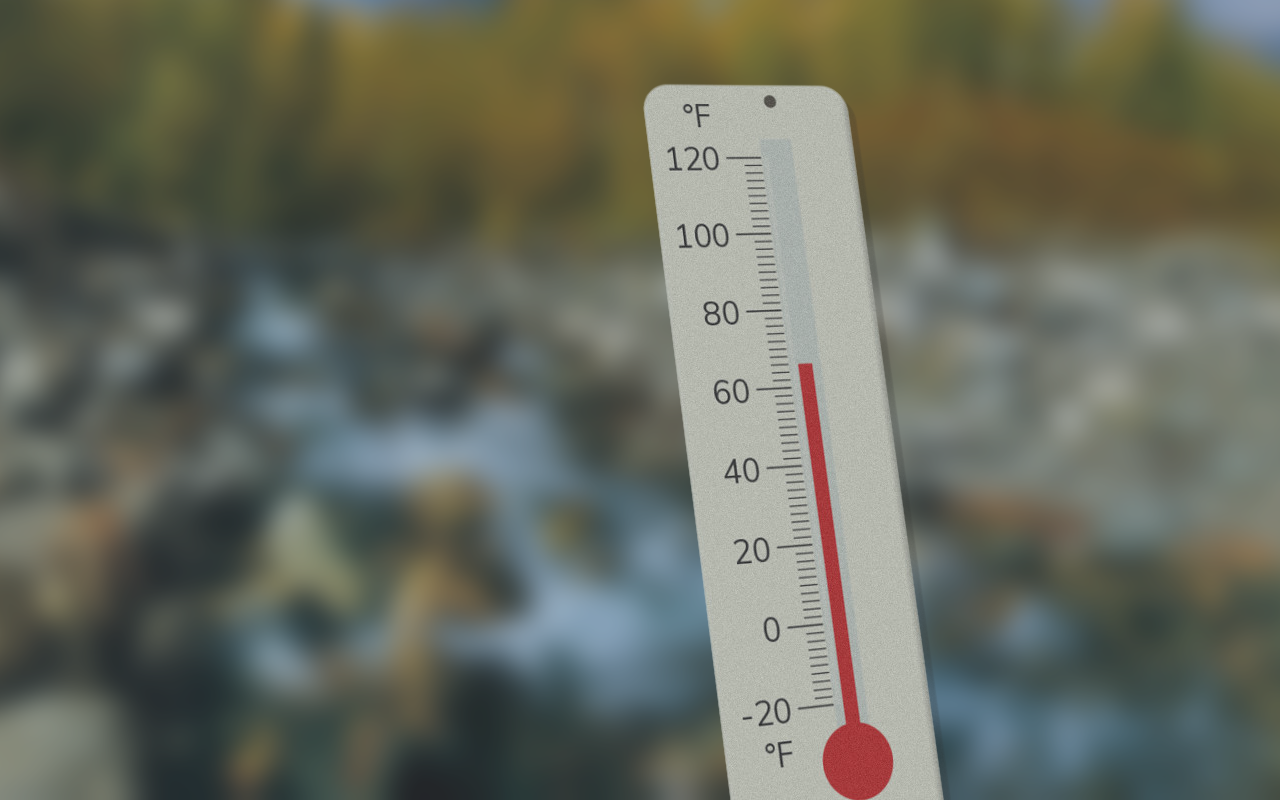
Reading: value=66 unit=°F
